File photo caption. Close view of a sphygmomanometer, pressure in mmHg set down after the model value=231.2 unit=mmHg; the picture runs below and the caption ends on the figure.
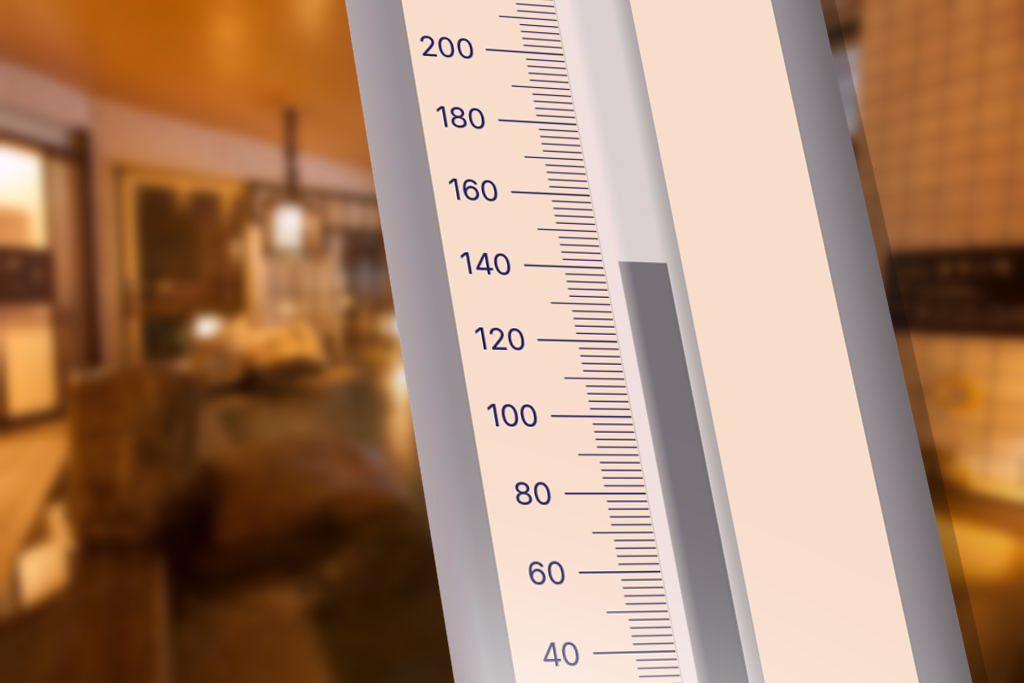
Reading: value=142 unit=mmHg
